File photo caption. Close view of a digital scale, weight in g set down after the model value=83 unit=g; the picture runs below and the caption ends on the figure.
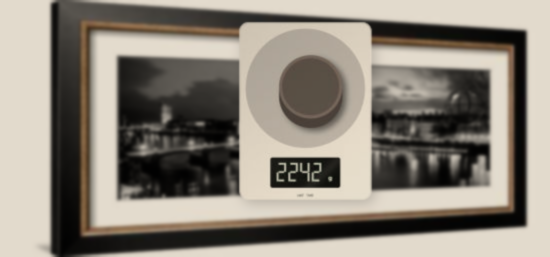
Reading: value=2242 unit=g
